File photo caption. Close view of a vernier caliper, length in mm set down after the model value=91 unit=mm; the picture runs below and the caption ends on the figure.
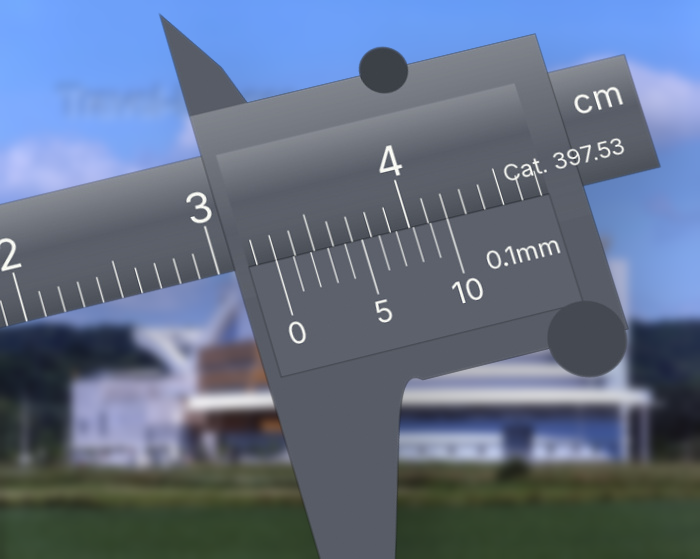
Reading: value=33.0 unit=mm
